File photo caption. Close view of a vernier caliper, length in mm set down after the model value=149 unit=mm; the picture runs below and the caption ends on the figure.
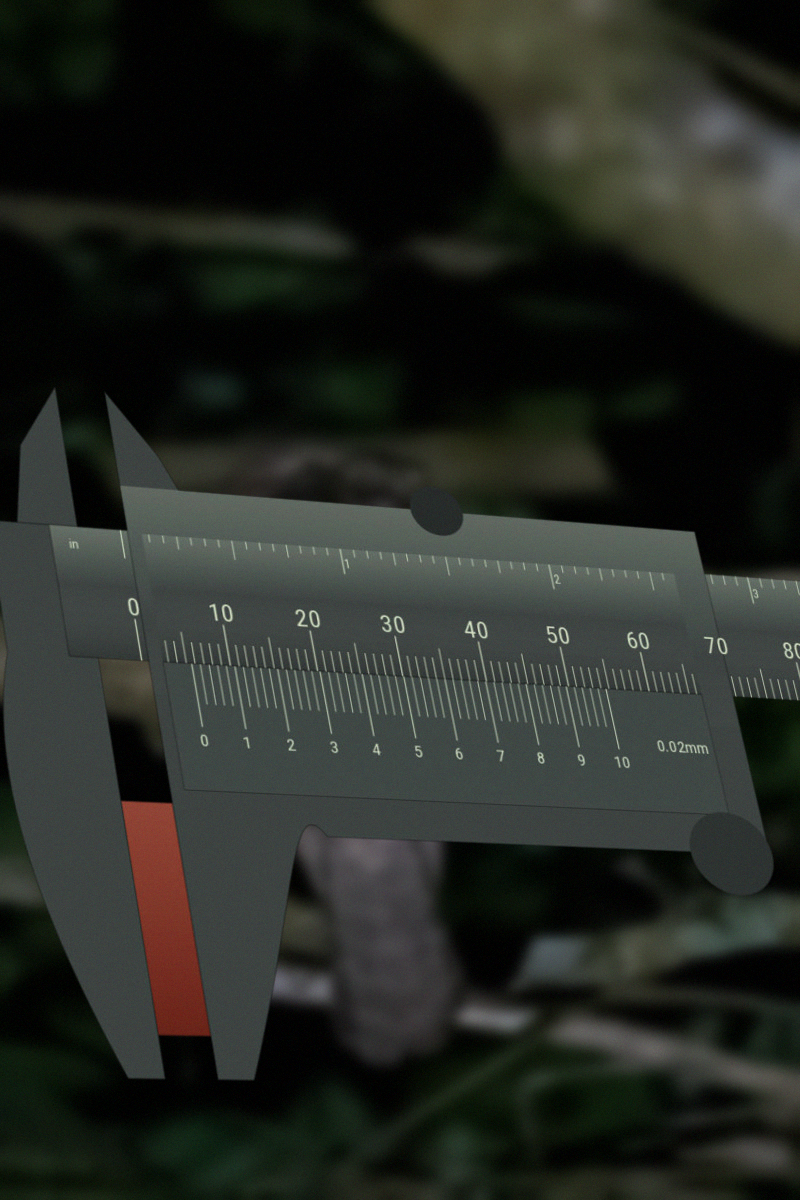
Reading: value=5.6 unit=mm
